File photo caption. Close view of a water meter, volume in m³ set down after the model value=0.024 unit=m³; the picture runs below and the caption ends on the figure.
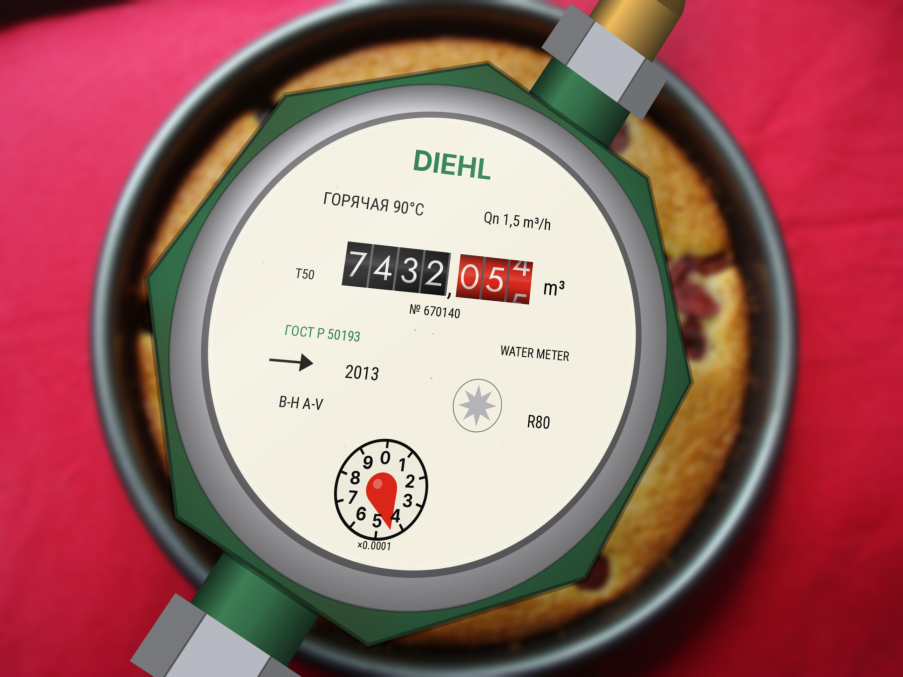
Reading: value=7432.0544 unit=m³
